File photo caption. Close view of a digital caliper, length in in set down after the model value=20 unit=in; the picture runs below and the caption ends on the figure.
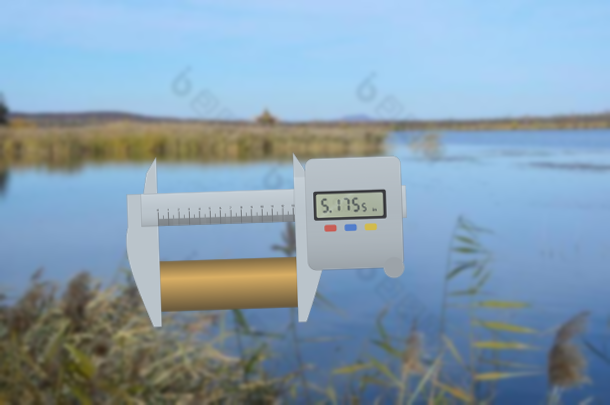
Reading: value=5.1755 unit=in
